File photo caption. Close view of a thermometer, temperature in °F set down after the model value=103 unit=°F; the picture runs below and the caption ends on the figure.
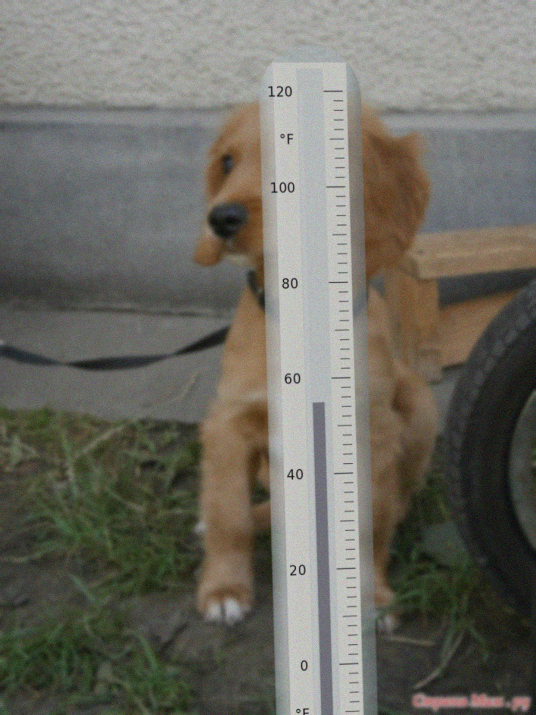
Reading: value=55 unit=°F
